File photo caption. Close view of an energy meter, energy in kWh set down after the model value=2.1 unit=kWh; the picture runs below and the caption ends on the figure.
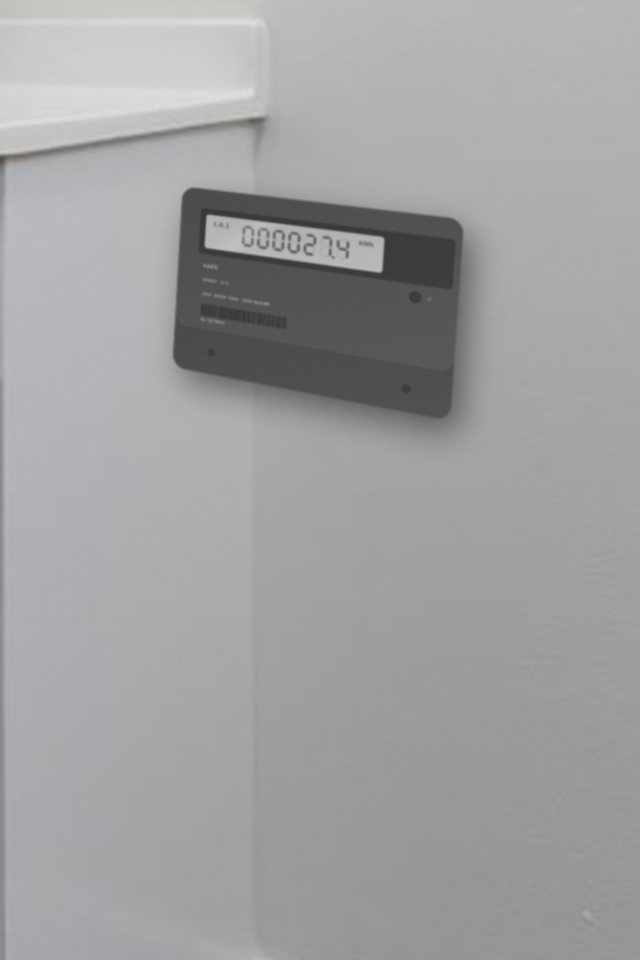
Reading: value=27.4 unit=kWh
